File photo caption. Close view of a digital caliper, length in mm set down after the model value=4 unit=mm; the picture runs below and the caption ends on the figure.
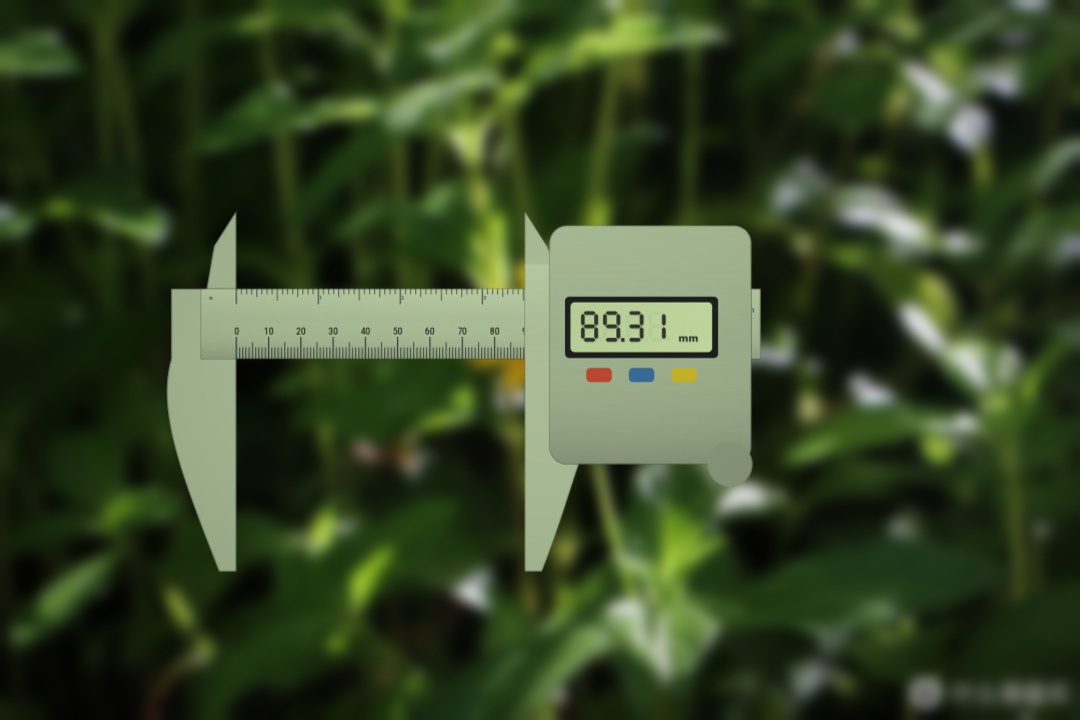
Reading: value=89.31 unit=mm
